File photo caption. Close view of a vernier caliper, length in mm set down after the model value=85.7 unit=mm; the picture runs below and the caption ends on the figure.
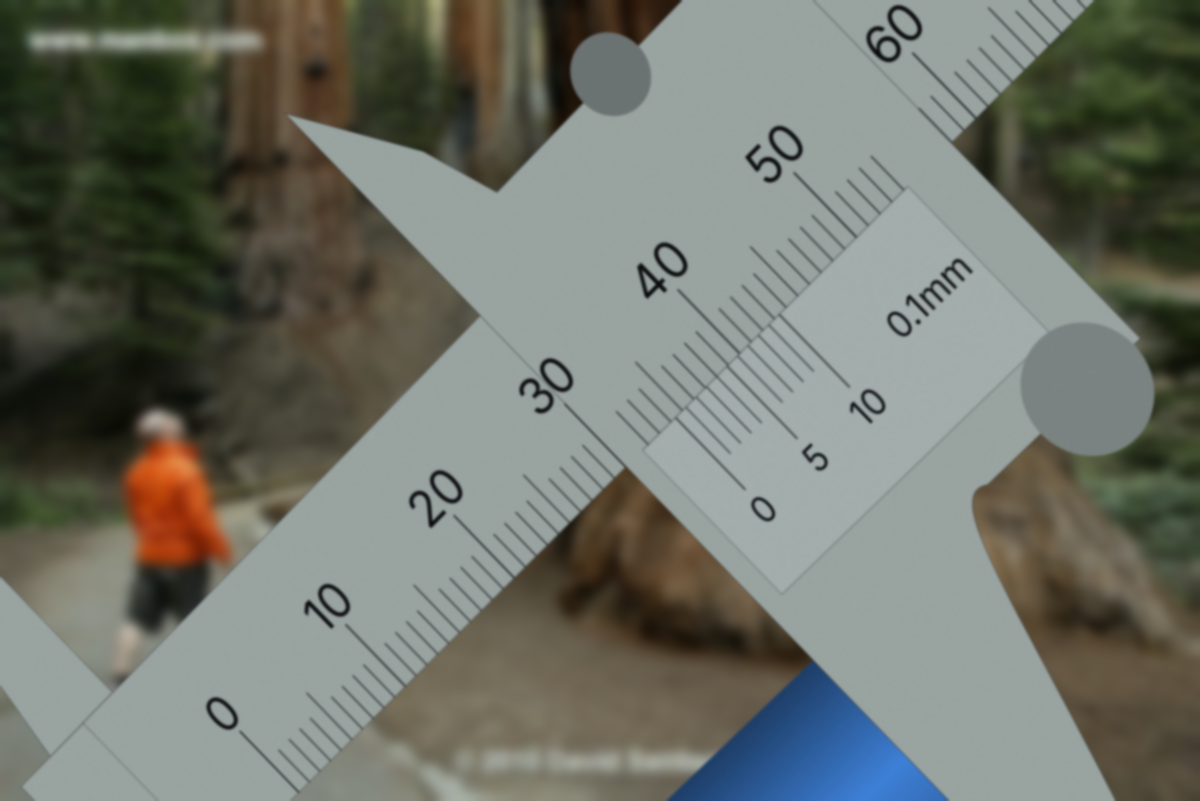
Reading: value=34.4 unit=mm
